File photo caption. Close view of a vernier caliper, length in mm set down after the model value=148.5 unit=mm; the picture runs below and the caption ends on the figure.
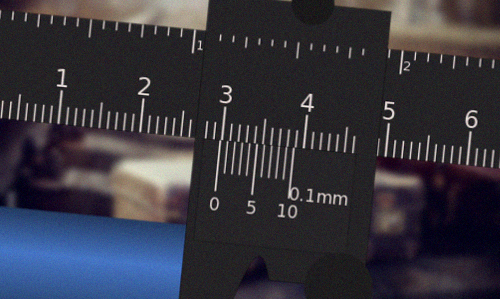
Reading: value=29.8 unit=mm
